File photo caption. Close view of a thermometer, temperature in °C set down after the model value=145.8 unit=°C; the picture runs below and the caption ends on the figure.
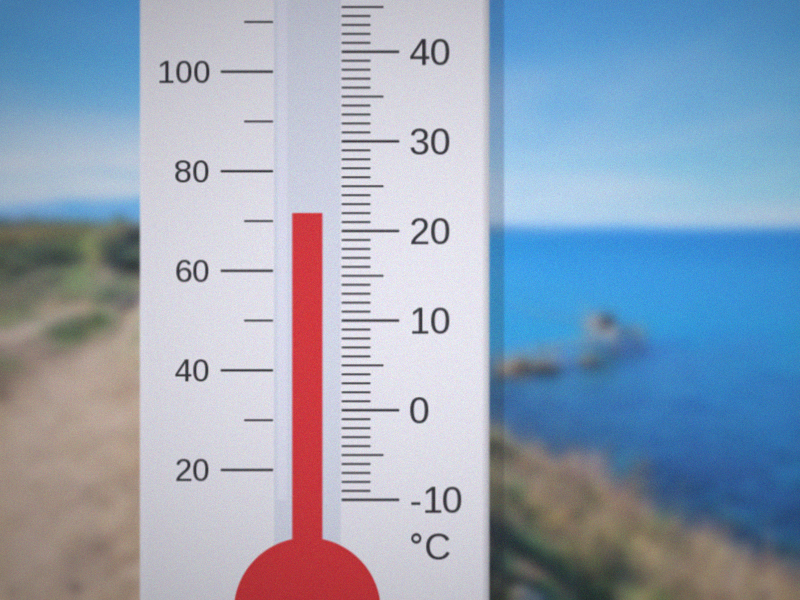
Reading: value=22 unit=°C
